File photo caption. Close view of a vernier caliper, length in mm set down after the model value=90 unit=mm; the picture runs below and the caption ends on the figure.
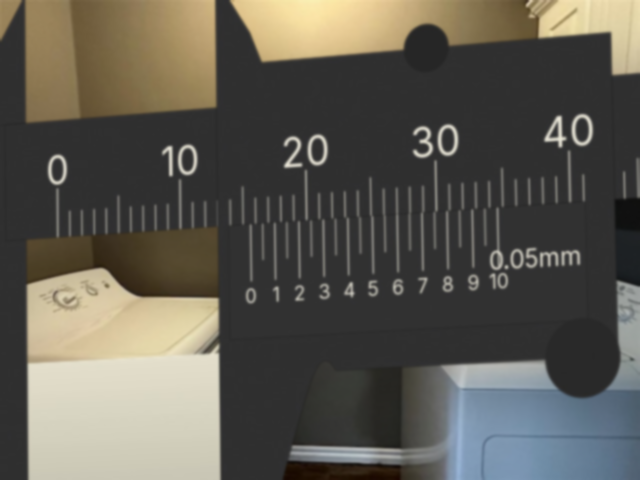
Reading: value=15.6 unit=mm
